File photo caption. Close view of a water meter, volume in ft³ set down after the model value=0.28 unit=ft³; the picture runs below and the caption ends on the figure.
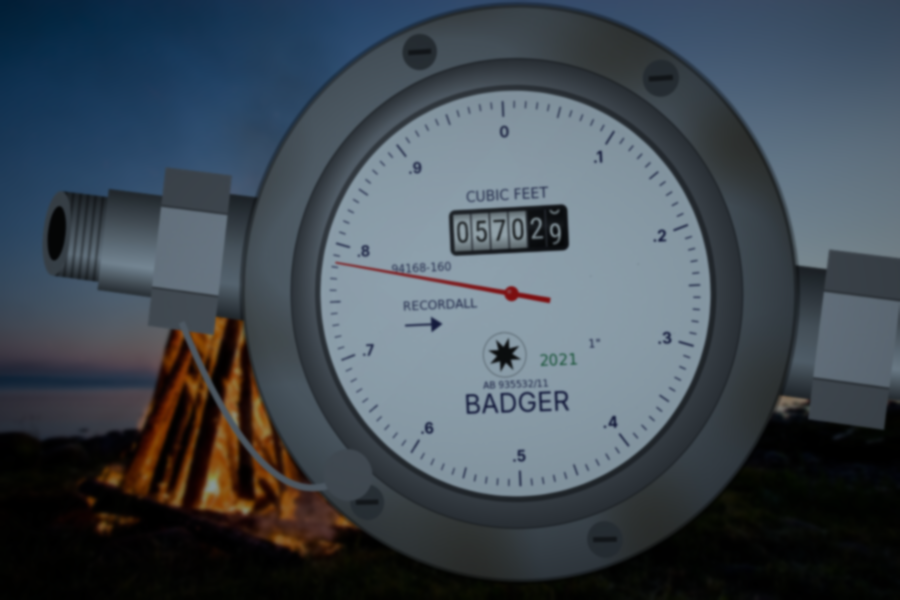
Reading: value=57028.78 unit=ft³
